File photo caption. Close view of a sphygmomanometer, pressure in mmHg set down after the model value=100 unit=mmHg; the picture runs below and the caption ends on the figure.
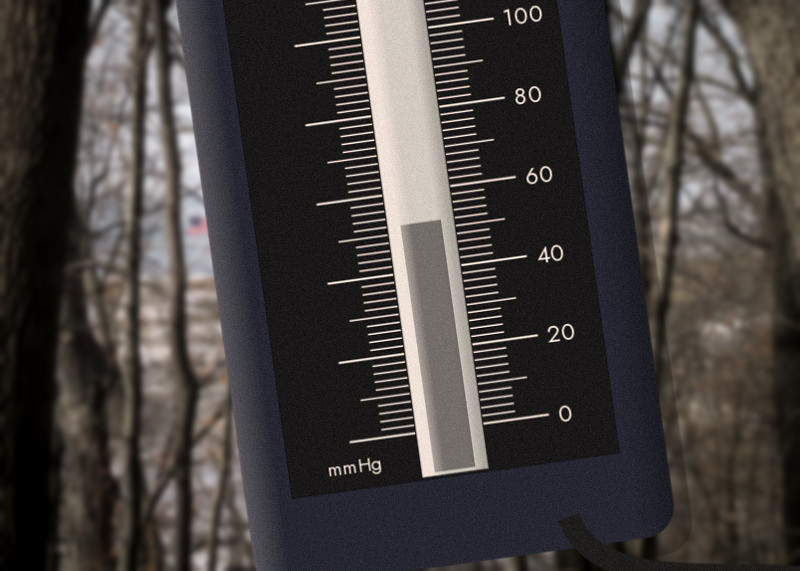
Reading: value=52 unit=mmHg
